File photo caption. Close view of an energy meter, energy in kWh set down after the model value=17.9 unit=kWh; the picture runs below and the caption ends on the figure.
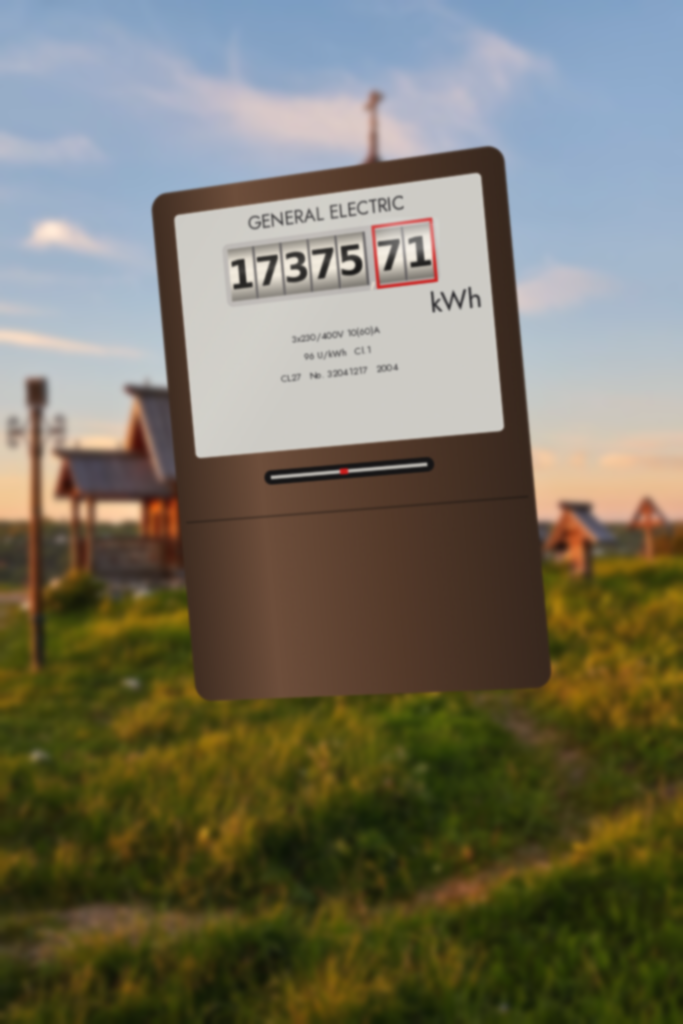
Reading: value=17375.71 unit=kWh
